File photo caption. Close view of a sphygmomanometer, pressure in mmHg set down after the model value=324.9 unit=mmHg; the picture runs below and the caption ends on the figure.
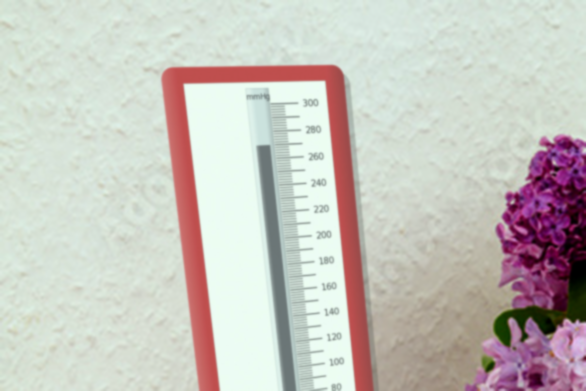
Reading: value=270 unit=mmHg
